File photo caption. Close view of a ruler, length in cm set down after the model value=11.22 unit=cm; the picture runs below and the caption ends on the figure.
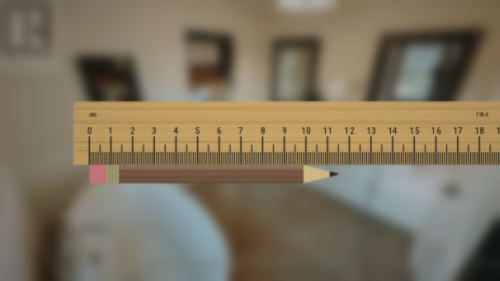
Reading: value=11.5 unit=cm
